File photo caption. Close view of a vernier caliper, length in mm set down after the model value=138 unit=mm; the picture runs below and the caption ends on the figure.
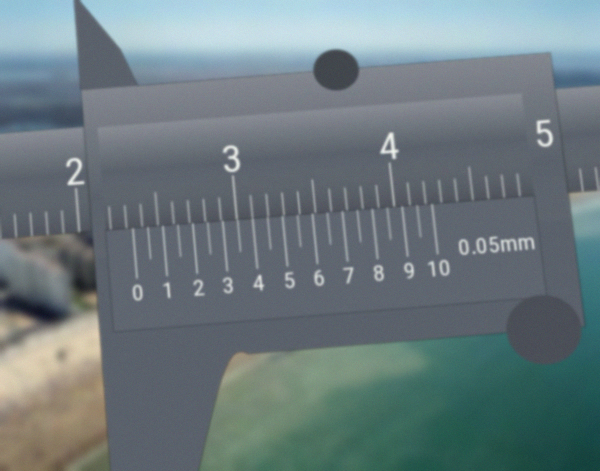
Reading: value=23.4 unit=mm
